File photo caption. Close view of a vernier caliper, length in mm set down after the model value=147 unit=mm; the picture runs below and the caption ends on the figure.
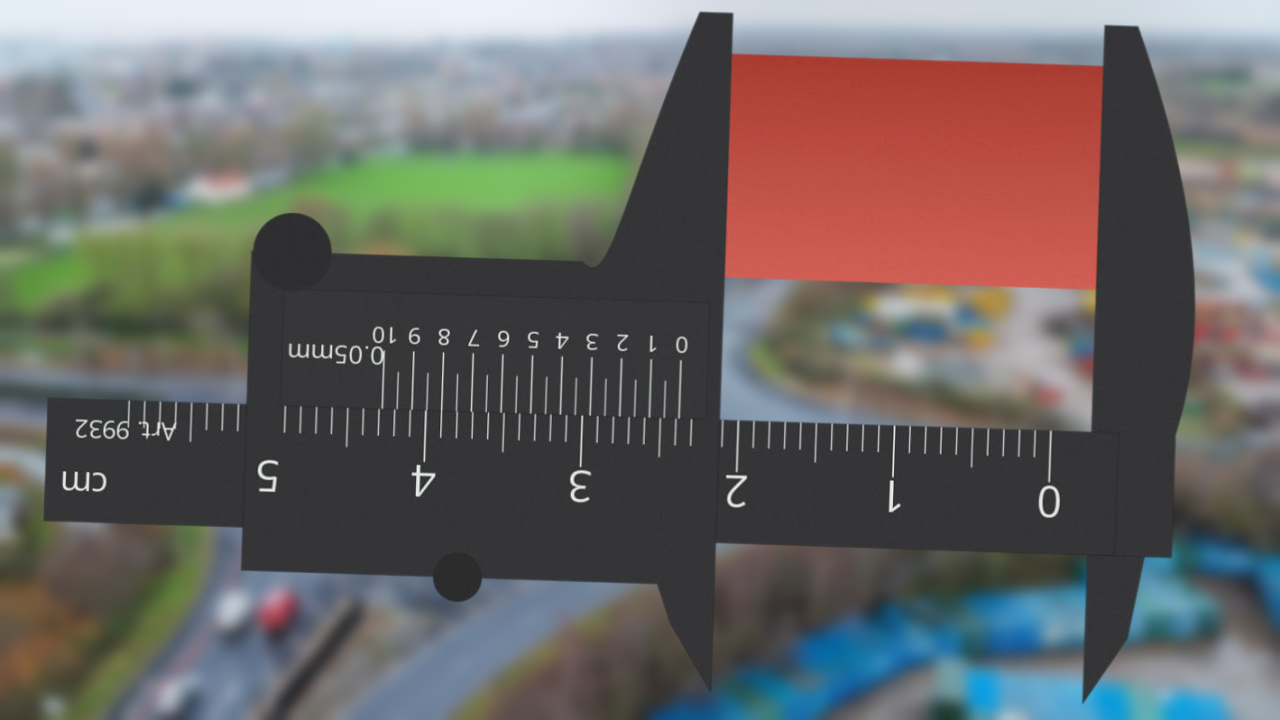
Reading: value=23.8 unit=mm
